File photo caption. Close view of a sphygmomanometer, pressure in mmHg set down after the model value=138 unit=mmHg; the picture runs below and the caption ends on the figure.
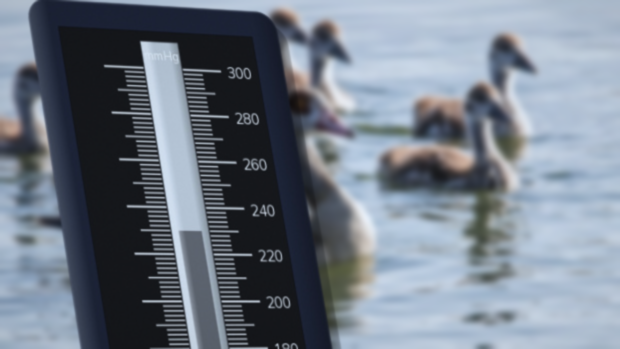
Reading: value=230 unit=mmHg
